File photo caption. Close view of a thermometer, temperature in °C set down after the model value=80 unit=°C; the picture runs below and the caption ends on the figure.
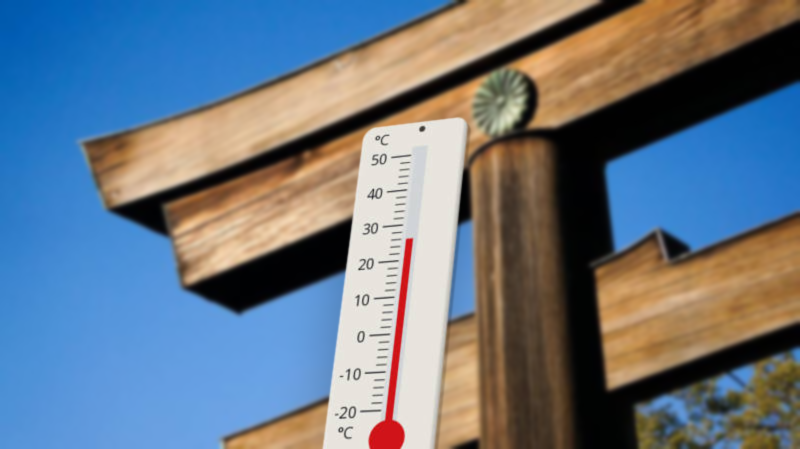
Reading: value=26 unit=°C
